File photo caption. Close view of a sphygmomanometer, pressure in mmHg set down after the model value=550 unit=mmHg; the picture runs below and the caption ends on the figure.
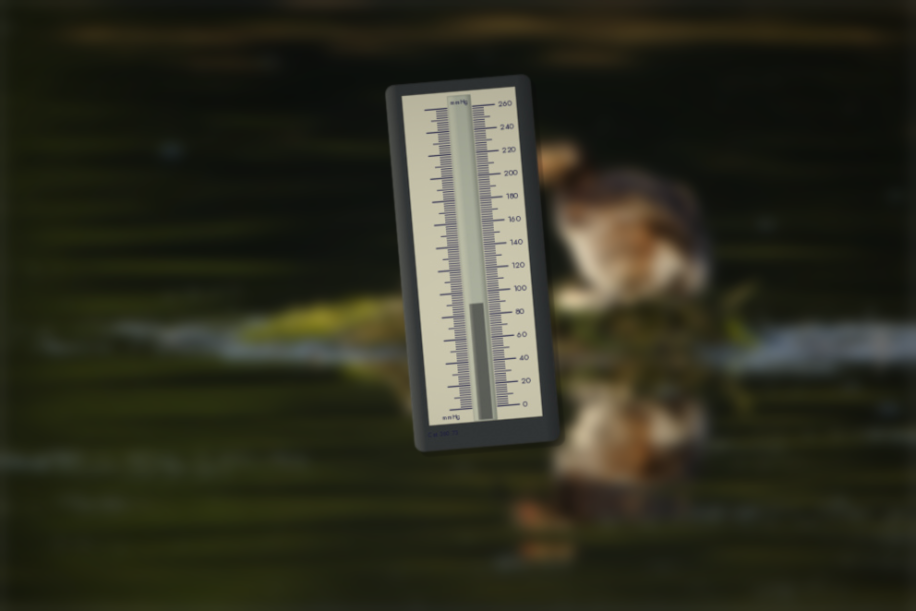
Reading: value=90 unit=mmHg
